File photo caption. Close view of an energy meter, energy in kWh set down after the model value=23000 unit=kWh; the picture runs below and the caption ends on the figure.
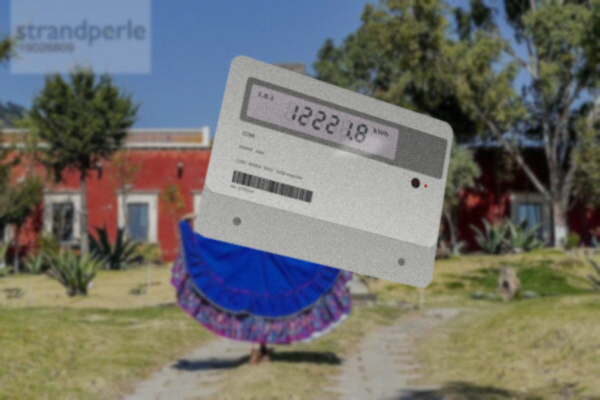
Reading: value=12221.8 unit=kWh
